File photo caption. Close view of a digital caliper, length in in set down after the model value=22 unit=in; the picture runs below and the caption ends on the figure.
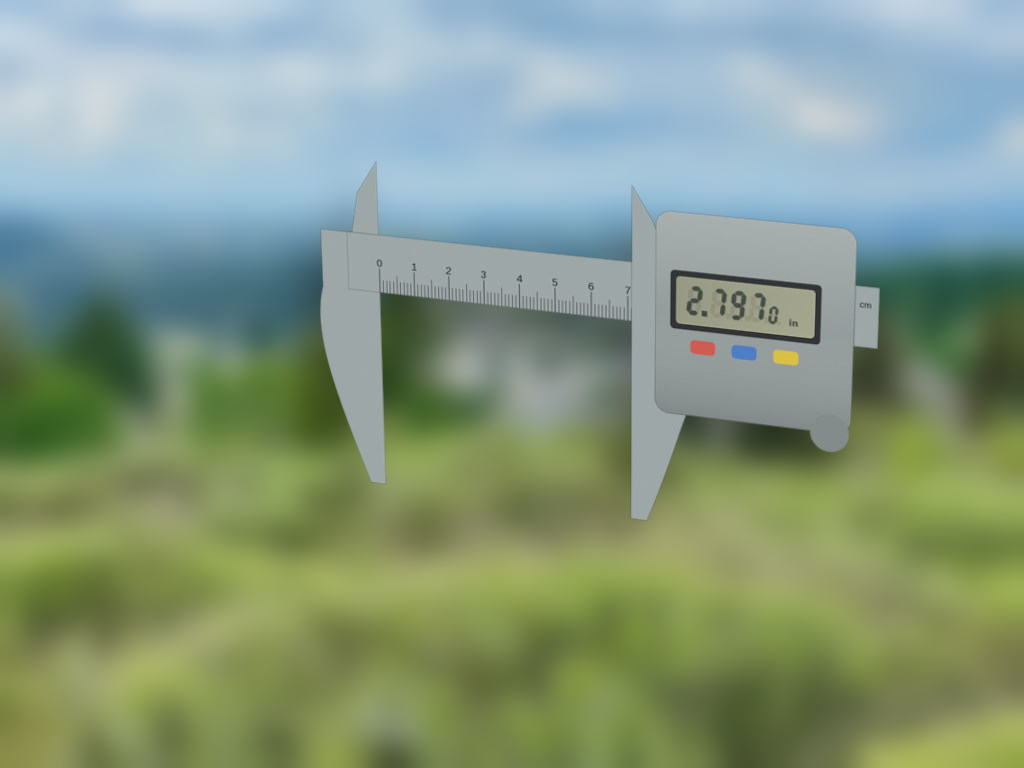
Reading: value=2.7970 unit=in
